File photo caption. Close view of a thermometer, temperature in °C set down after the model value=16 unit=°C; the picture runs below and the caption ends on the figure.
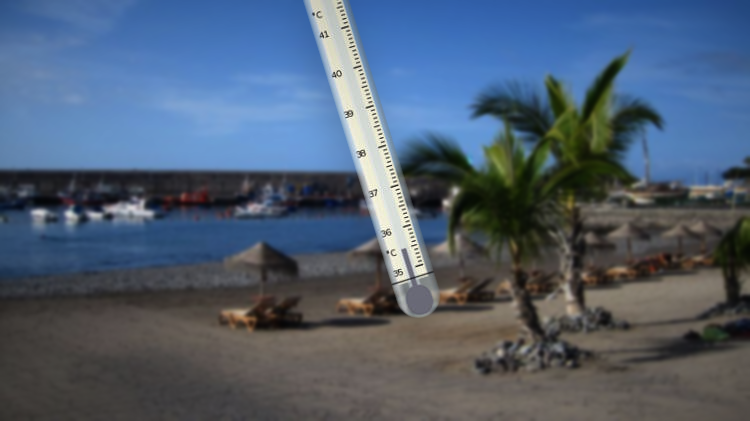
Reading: value=35.5 unit=°C
